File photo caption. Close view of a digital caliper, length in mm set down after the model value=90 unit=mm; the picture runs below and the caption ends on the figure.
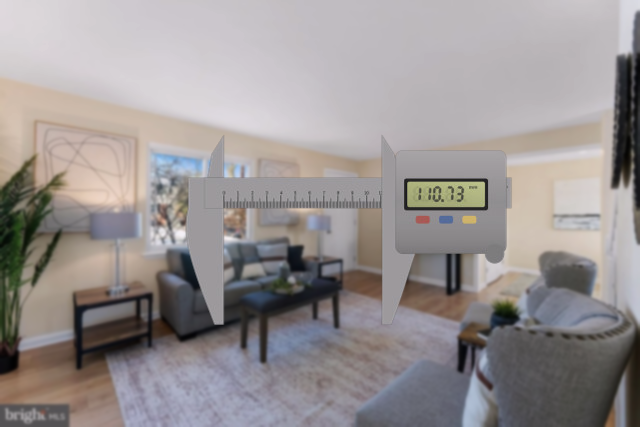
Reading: value=110.73 unit=mm
